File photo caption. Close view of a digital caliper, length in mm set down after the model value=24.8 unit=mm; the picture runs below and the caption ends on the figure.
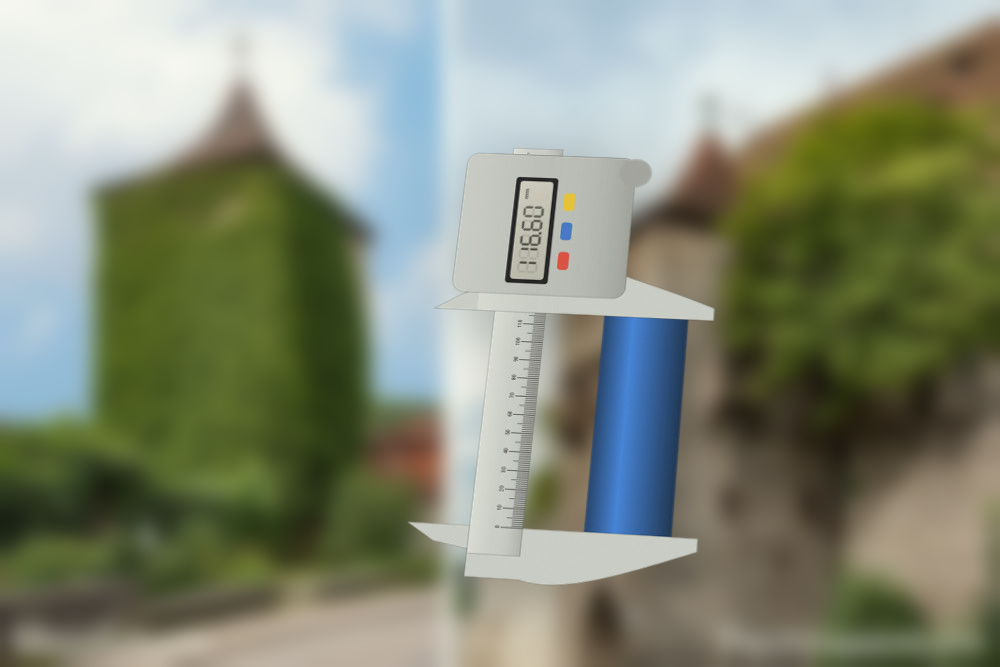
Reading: value=116.60 unit=mm
